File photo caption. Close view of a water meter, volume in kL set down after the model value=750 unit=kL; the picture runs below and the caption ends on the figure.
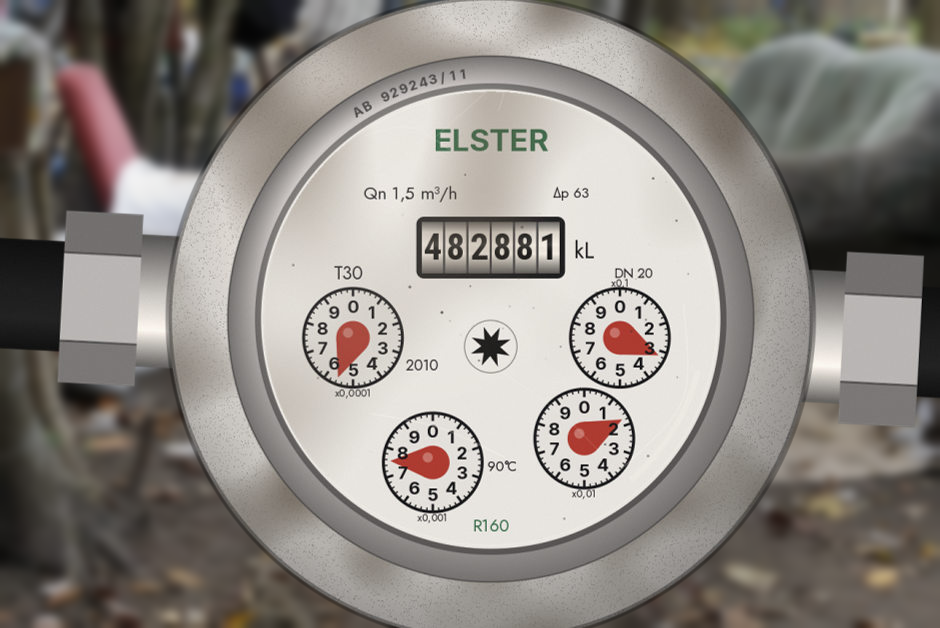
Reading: value=482881.3175 unit=kL
